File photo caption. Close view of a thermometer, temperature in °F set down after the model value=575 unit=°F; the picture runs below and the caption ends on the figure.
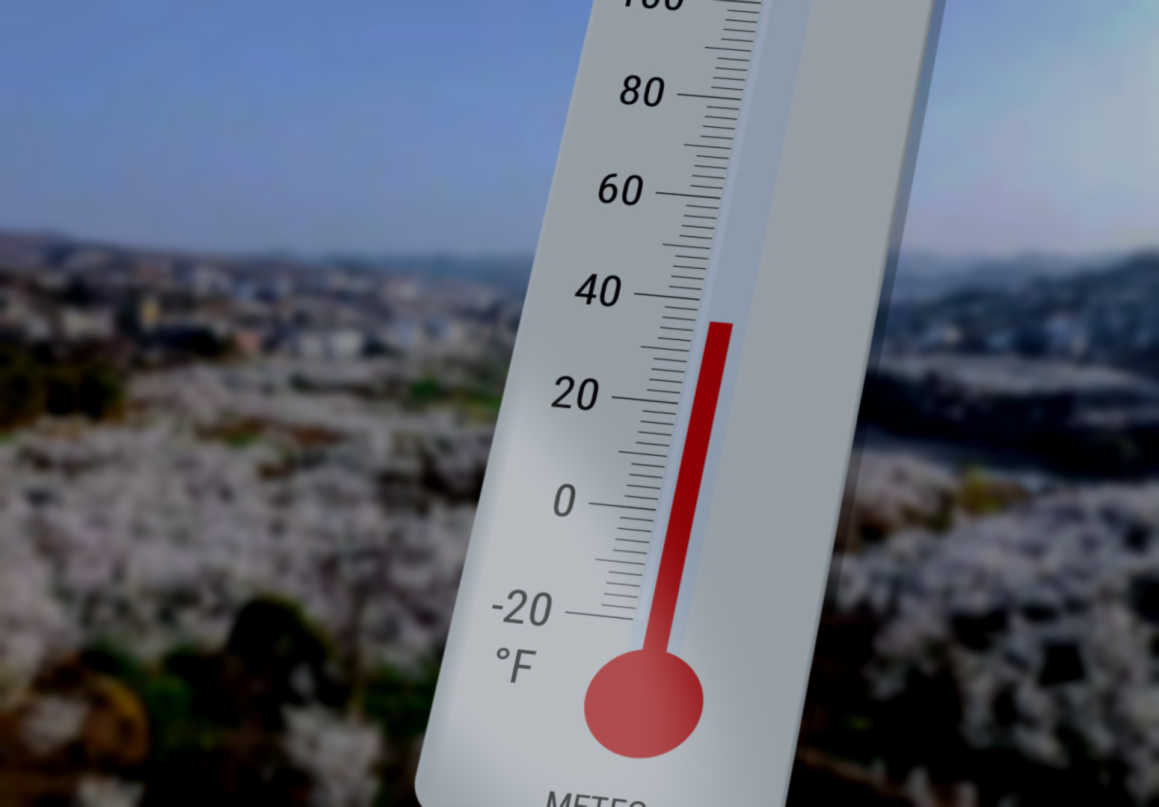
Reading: value=36 unit=°F
